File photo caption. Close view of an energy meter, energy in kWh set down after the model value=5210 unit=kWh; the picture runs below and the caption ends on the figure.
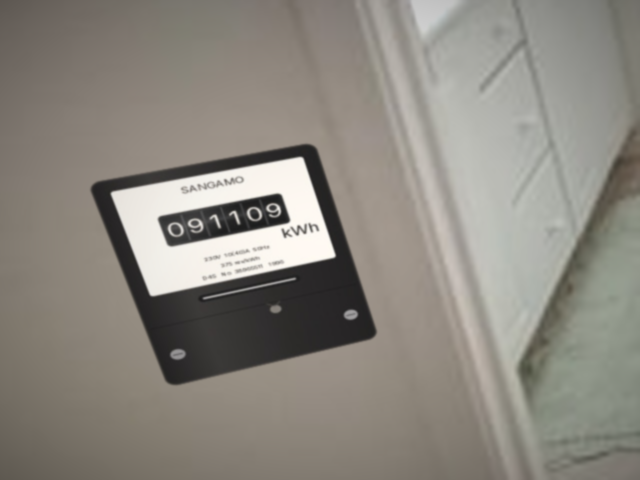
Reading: value=91109 unit=kWh
